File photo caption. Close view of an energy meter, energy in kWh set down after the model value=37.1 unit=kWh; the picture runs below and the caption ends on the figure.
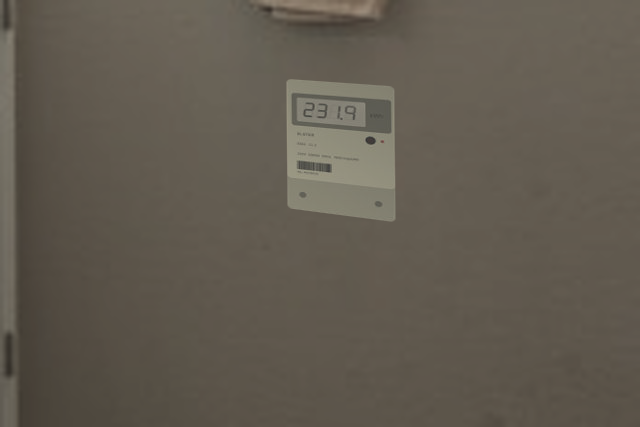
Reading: value=231.9 unit=kWh
